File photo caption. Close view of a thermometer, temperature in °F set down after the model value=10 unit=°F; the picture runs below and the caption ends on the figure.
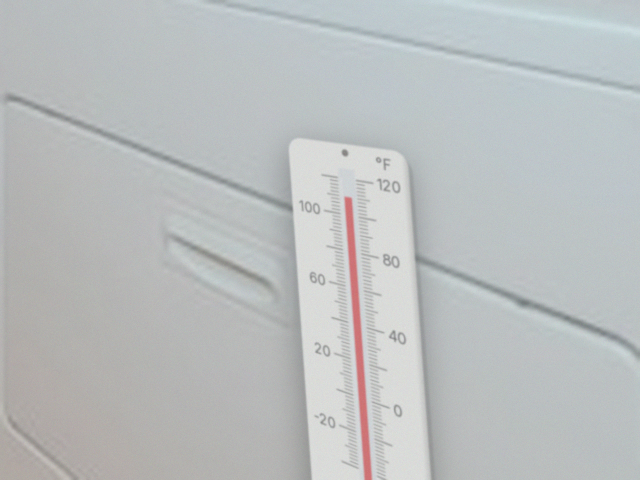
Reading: value=110 unit=°F
